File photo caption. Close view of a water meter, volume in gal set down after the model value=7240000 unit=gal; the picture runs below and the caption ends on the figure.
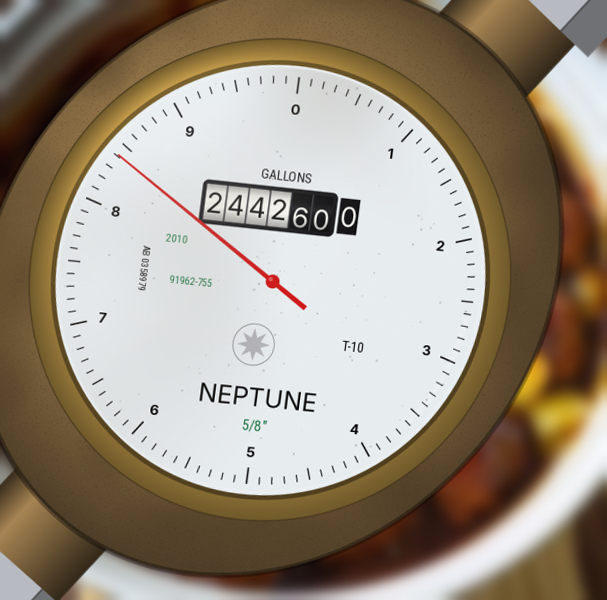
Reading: value=2442598.4 unit=gal
